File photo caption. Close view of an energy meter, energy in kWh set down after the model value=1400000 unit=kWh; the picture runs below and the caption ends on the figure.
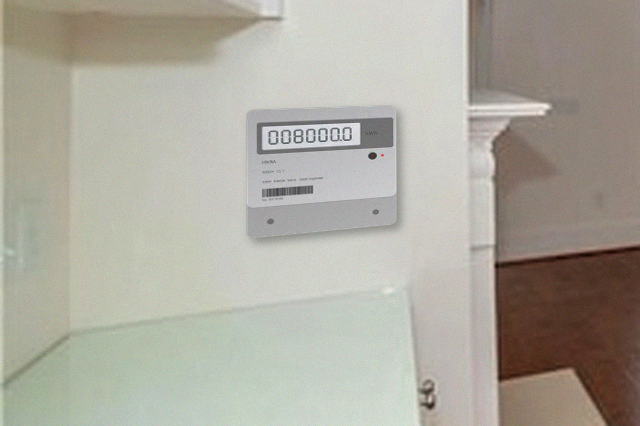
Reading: value=8000.0 unit=kWh
